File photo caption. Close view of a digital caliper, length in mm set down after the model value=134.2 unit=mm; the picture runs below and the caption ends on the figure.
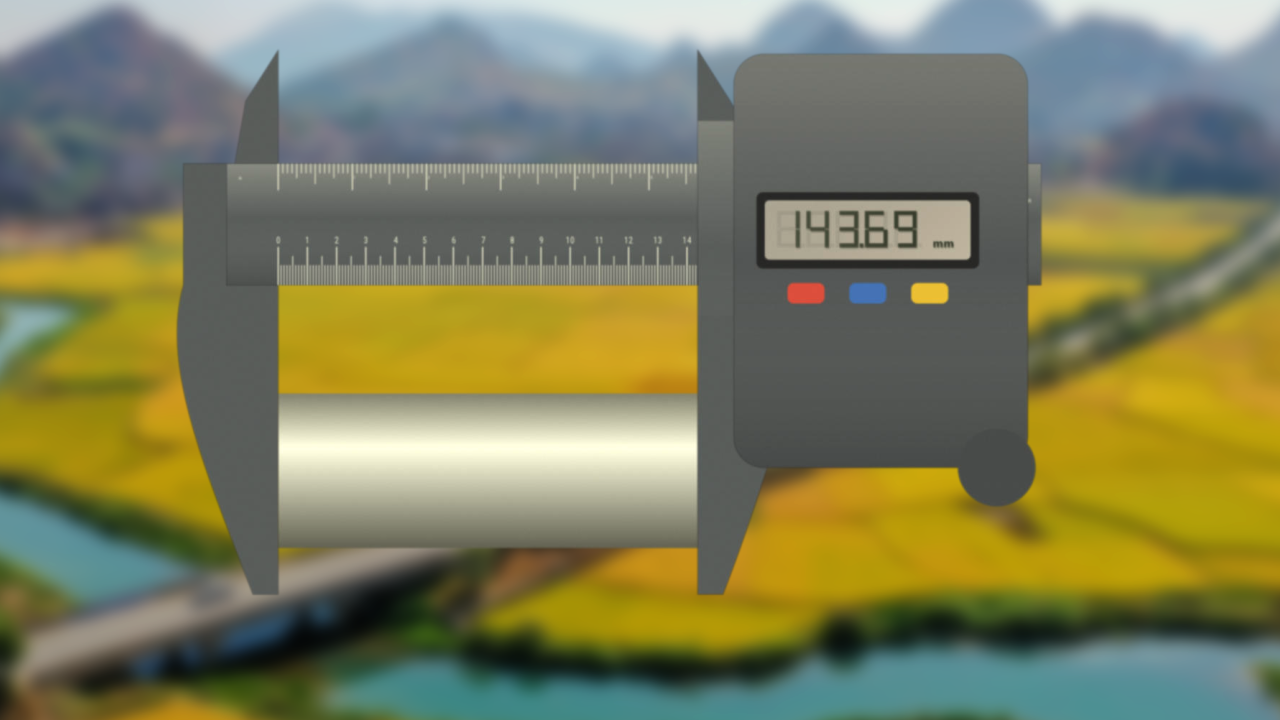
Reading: value=143.69 unit=mm
